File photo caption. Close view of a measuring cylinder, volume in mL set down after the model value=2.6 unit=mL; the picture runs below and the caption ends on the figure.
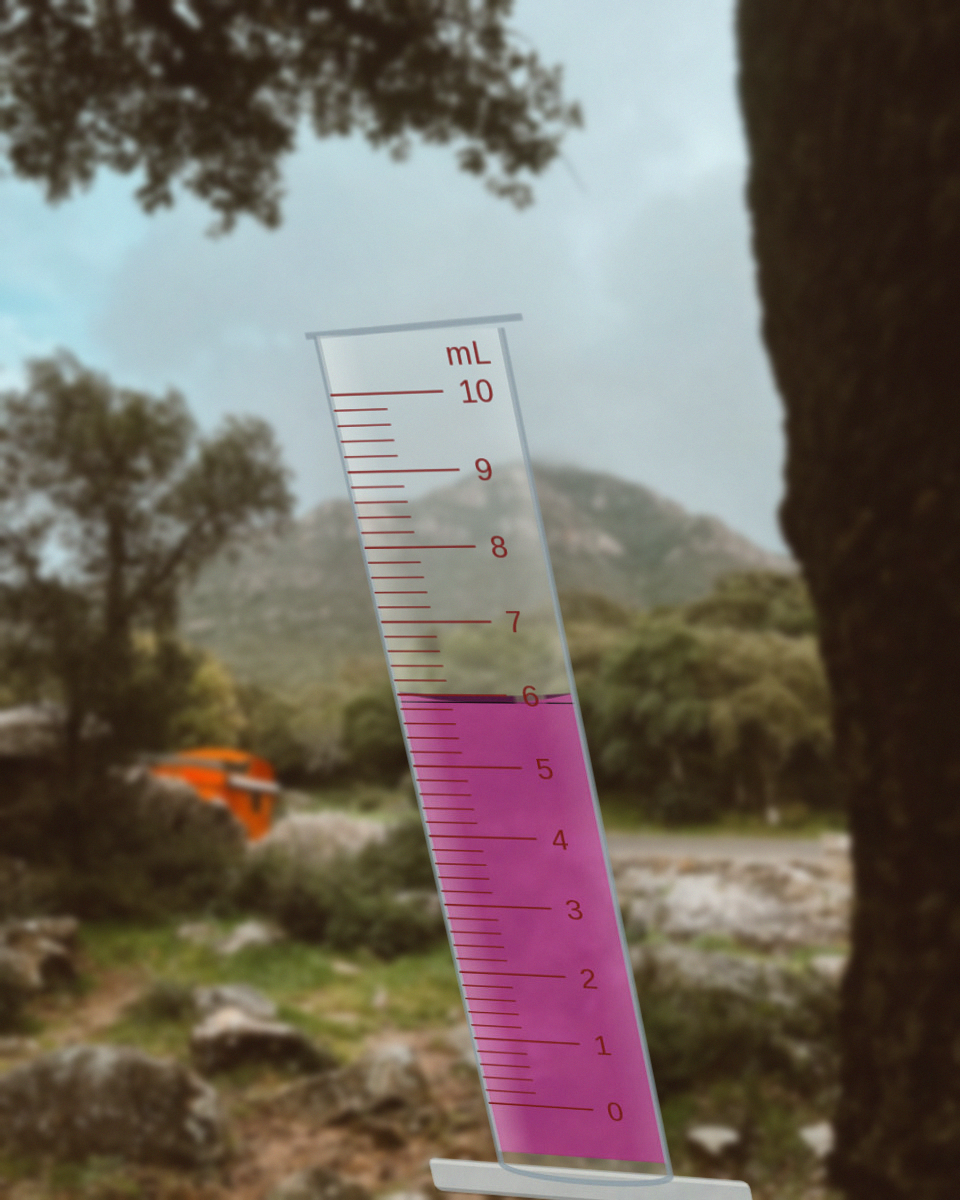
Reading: value=5.9 unit=mL
